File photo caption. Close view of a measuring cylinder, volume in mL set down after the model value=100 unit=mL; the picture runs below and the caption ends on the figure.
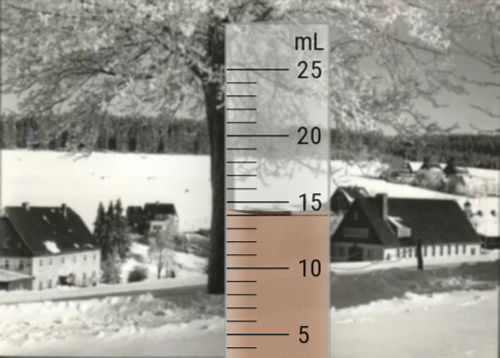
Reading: value=14 unit=mL
